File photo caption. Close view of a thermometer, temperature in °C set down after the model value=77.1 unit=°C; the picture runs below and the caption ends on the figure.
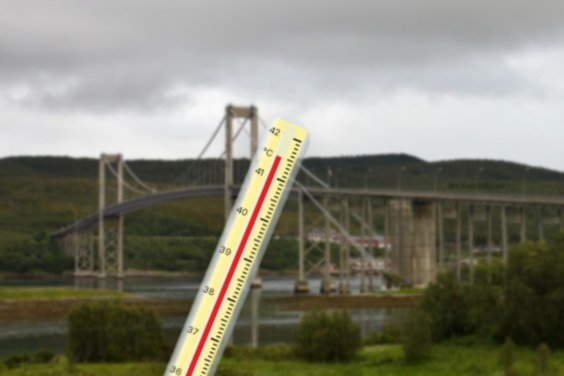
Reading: value=41.5 unit=°C
